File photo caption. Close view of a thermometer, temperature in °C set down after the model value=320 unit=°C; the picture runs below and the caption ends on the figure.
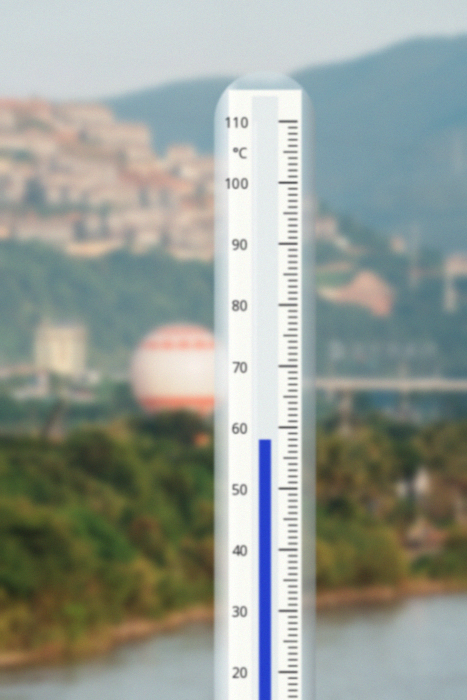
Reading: value=58 unit=°C
